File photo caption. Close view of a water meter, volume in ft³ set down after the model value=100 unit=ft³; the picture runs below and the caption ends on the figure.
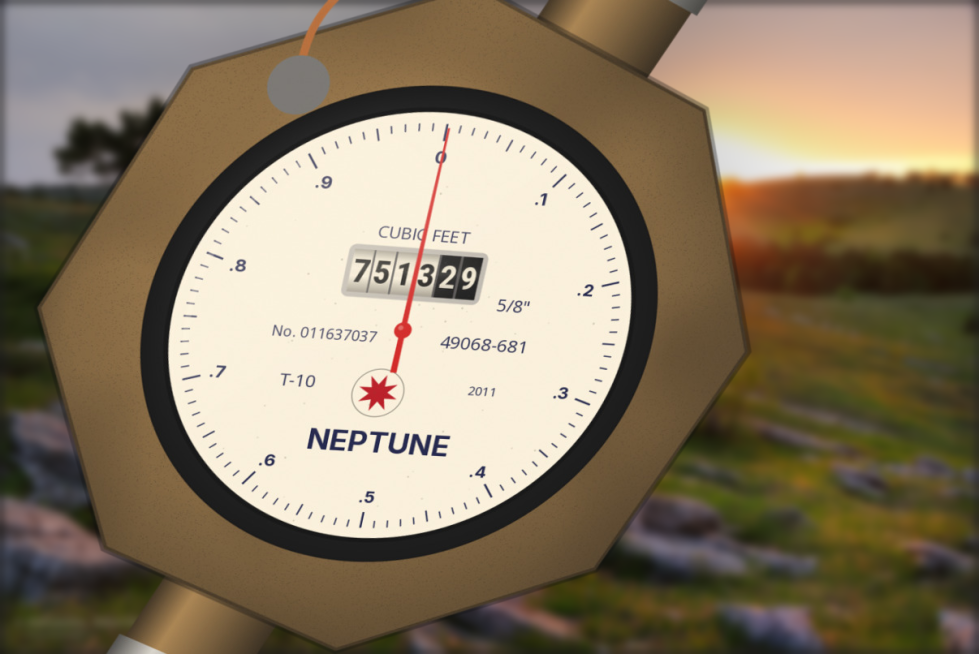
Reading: value=751329.00 unit=ft³
